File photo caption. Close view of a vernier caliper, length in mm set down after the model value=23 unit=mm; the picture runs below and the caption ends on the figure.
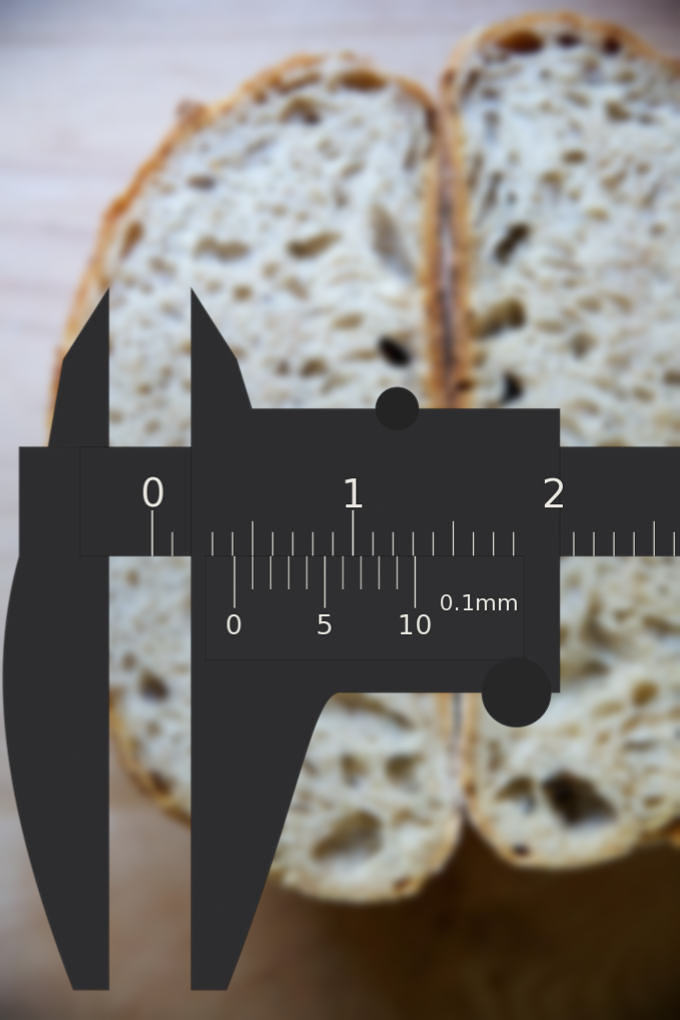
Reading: value=4.1 unit=mm
